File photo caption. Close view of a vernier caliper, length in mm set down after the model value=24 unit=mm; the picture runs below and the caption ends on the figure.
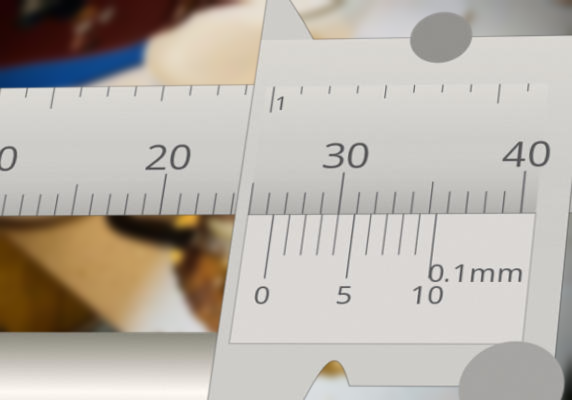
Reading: value=26.4 unit=mm
